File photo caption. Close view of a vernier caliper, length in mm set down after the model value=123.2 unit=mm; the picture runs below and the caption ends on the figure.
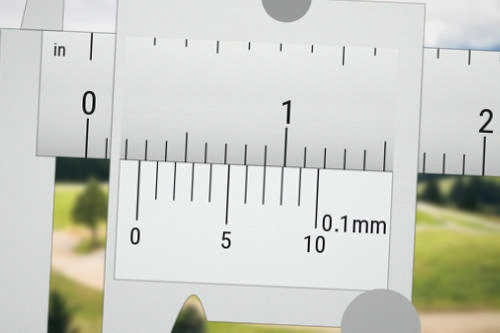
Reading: value=2.7 unit=mm
